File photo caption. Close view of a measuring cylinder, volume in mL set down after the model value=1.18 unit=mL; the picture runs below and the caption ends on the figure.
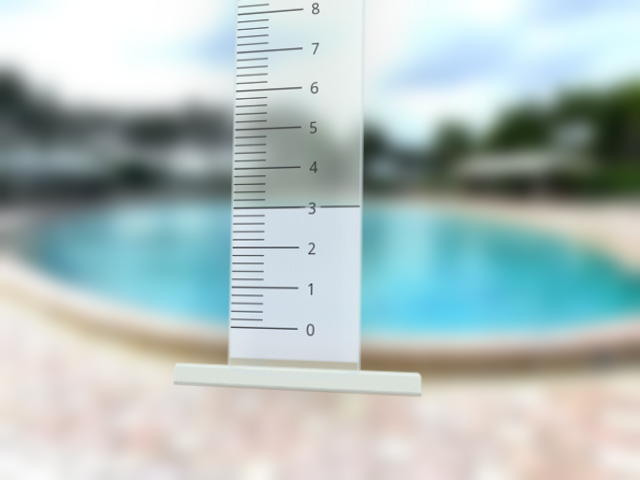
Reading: value=3 unit=mL
